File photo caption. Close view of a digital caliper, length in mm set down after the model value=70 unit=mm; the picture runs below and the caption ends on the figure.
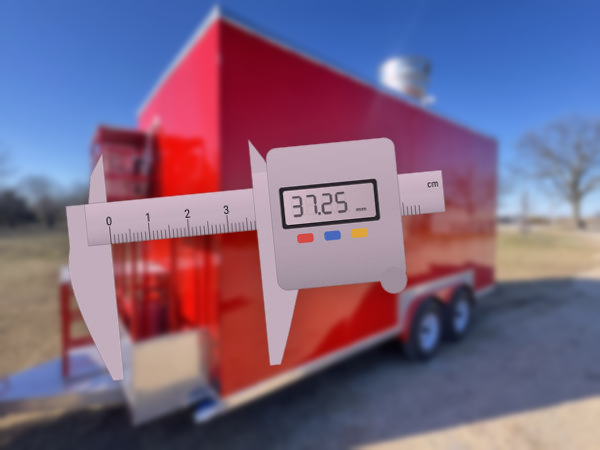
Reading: value=37.25 unit=mm
